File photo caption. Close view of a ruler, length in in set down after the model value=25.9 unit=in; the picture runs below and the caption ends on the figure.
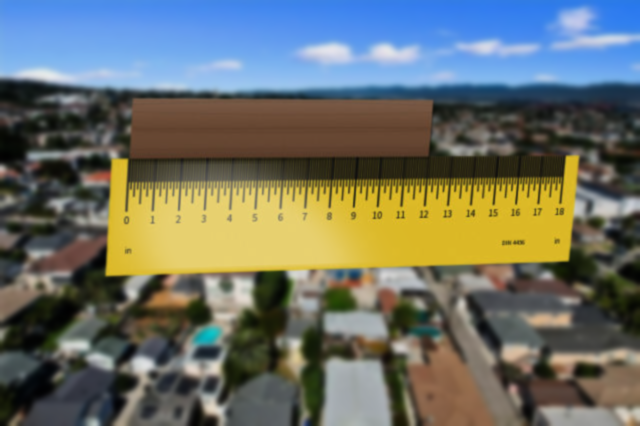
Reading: value=12 unit=in
